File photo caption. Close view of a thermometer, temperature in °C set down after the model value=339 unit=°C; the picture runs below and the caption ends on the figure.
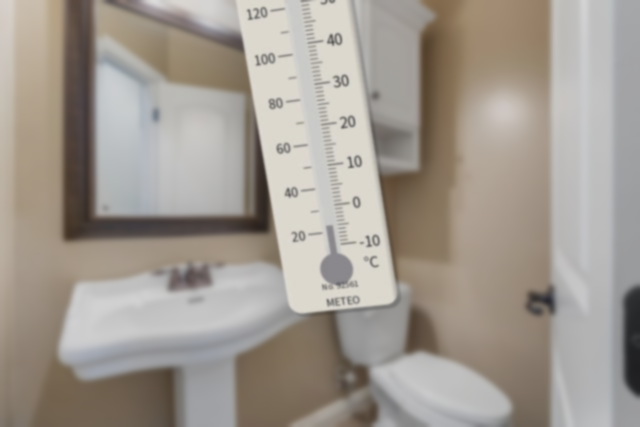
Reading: value=-5 unit=°C
